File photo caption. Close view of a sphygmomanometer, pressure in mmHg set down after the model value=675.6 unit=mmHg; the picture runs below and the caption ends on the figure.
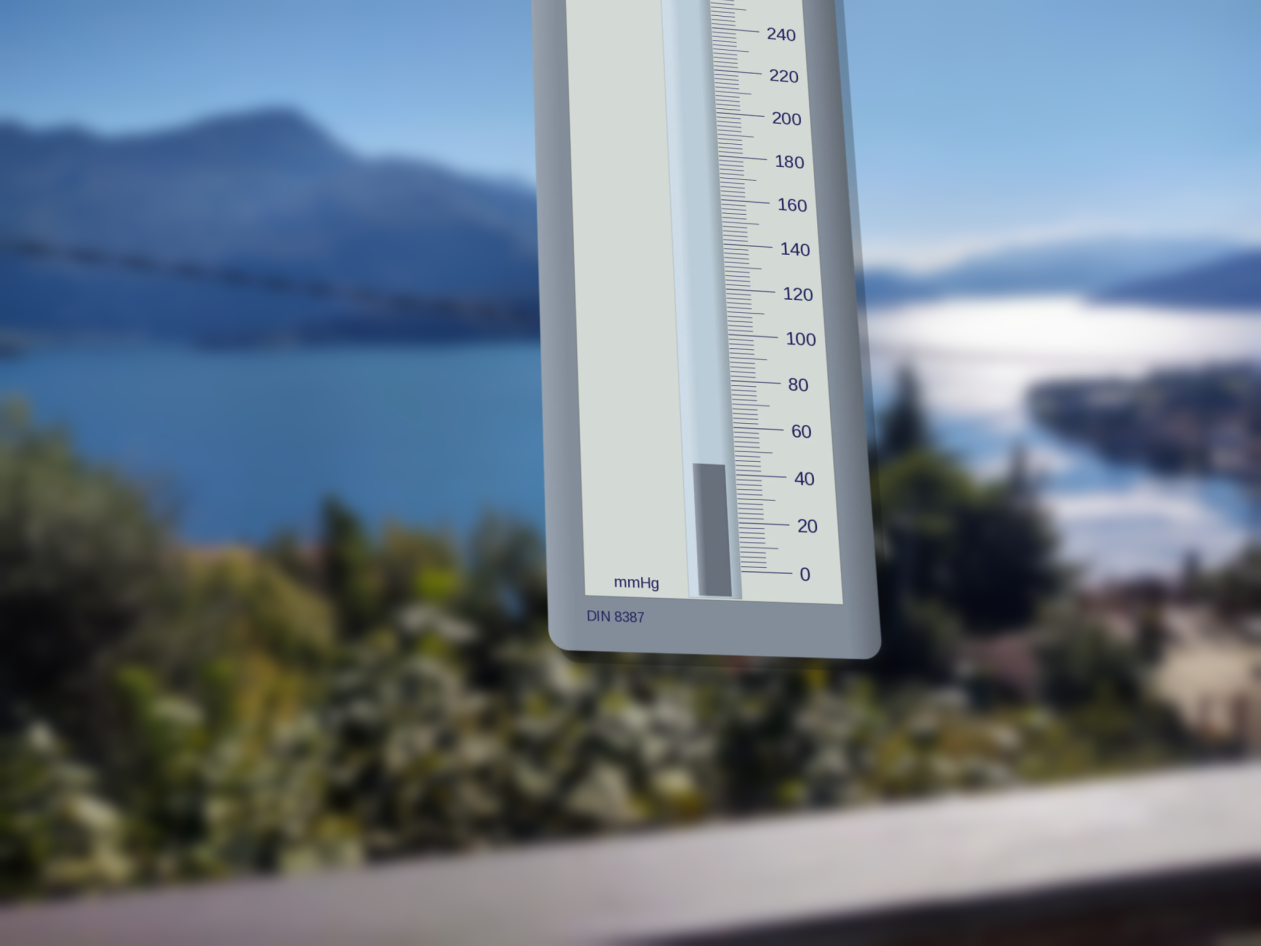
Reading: value=44 unit=mmHg
